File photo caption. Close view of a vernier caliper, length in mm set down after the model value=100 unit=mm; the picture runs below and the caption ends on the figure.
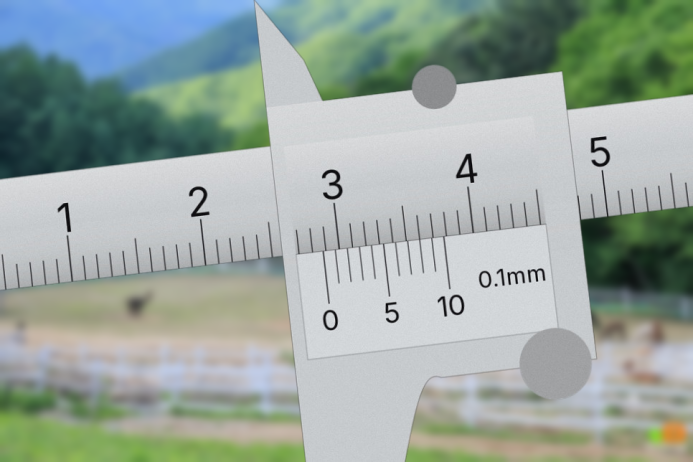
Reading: value=28.8 unit=mm
